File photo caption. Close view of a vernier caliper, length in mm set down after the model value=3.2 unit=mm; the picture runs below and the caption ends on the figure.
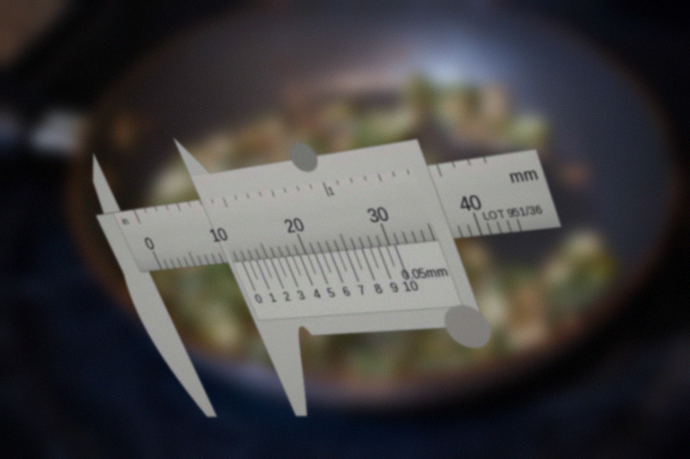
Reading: value=11.6 unit=mm
